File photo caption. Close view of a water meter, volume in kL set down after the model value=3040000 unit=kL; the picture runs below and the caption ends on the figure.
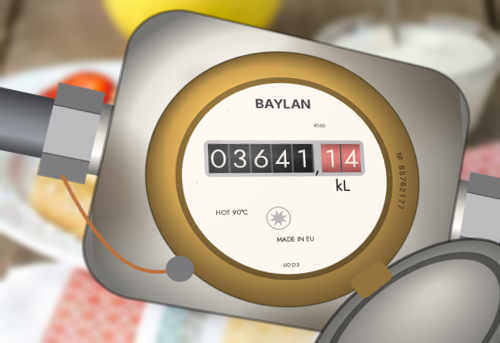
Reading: value=3641.14 unit=kL
